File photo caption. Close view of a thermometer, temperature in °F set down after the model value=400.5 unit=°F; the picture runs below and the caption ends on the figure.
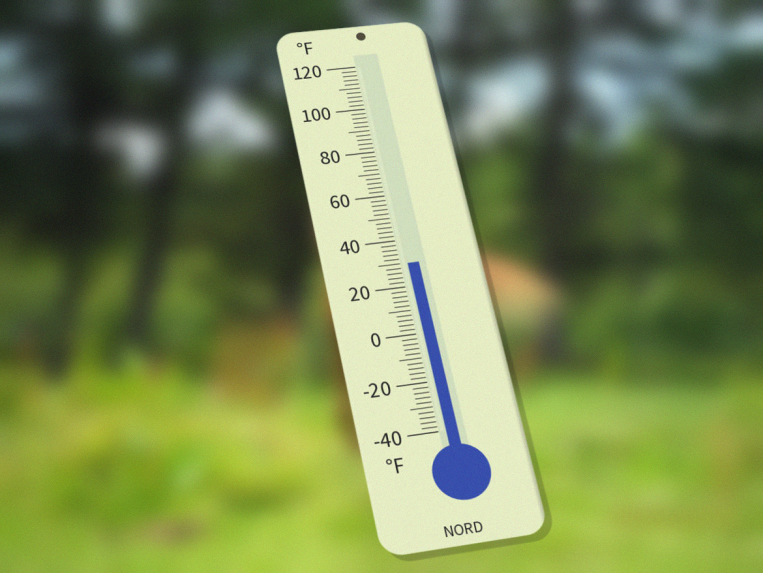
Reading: value=30 unit=°F
